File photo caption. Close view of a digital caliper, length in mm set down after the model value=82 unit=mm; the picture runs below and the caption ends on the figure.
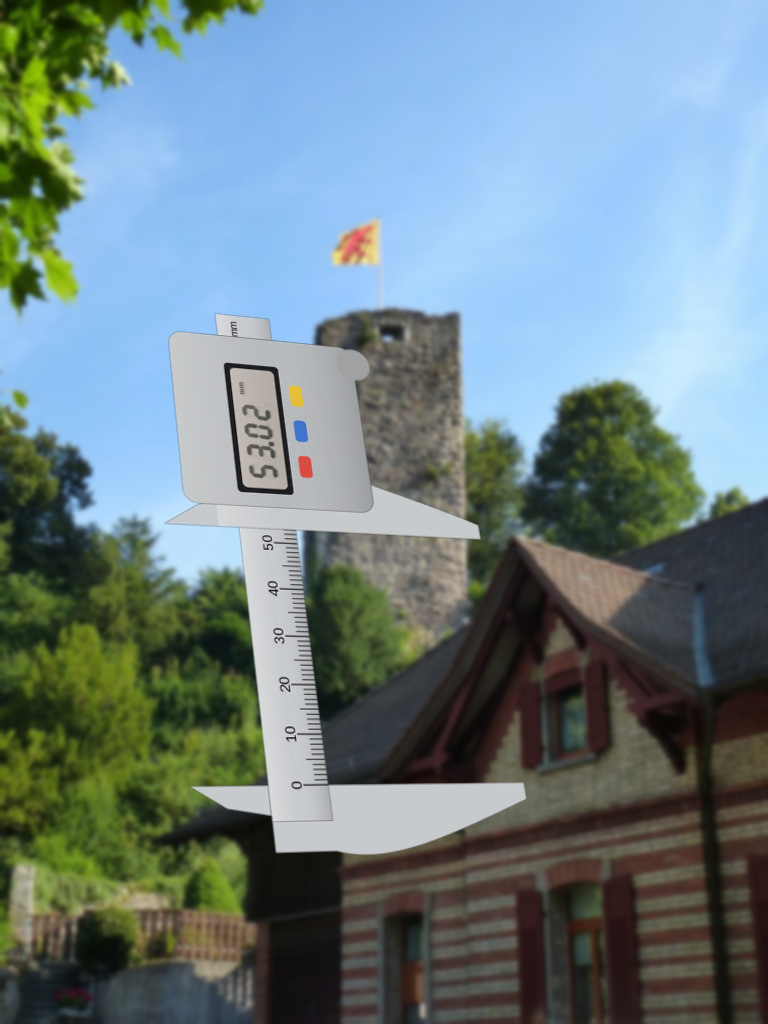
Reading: value=53.02 unit=mm
